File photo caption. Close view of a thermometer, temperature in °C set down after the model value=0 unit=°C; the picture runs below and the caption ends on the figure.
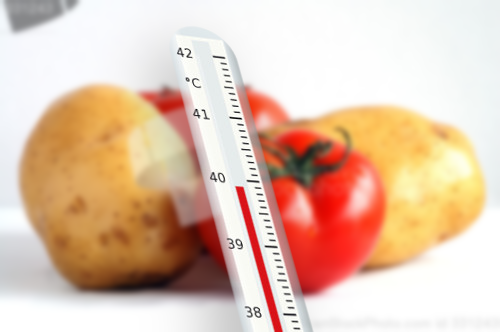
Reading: value=39.9 unit=°C
